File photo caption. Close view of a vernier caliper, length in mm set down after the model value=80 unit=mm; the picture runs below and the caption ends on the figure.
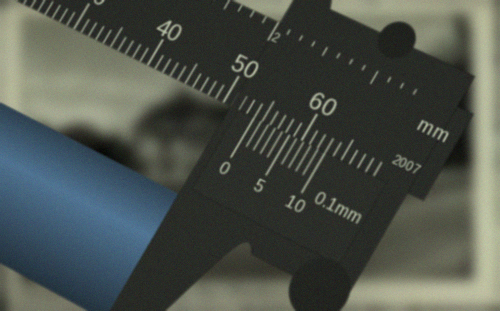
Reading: value=54.0 unit=mm
